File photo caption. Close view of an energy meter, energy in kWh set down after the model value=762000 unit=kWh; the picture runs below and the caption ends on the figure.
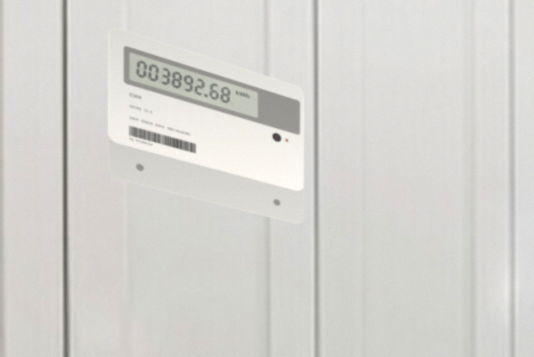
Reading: value=3892.68 unit=kWh
